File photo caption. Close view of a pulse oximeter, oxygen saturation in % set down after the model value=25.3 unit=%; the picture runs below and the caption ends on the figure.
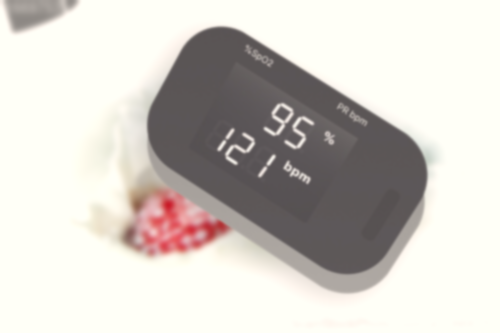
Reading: value=95 unit=%
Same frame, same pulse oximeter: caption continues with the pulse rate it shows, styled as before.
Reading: value=121 unit=bpm
